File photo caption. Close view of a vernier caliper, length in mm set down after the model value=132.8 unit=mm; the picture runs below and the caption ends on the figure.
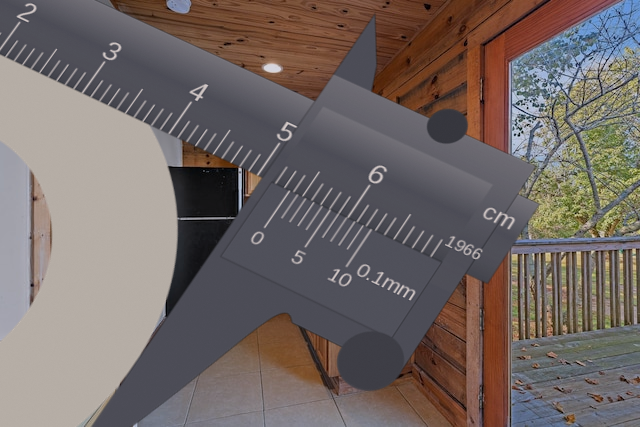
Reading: value=53.6 unit=mm
